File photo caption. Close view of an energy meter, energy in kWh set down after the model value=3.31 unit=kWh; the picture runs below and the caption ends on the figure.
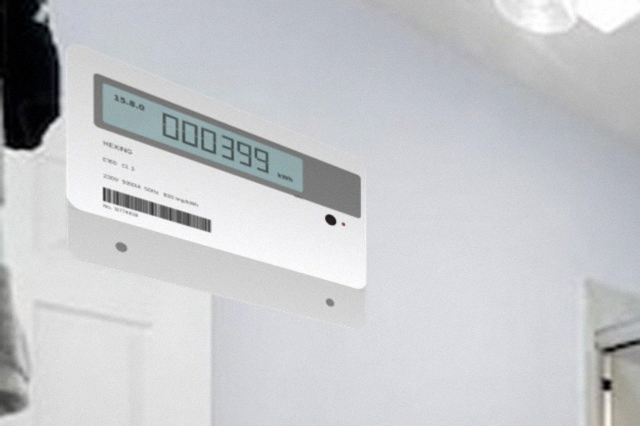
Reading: value=399 unit=kWh
